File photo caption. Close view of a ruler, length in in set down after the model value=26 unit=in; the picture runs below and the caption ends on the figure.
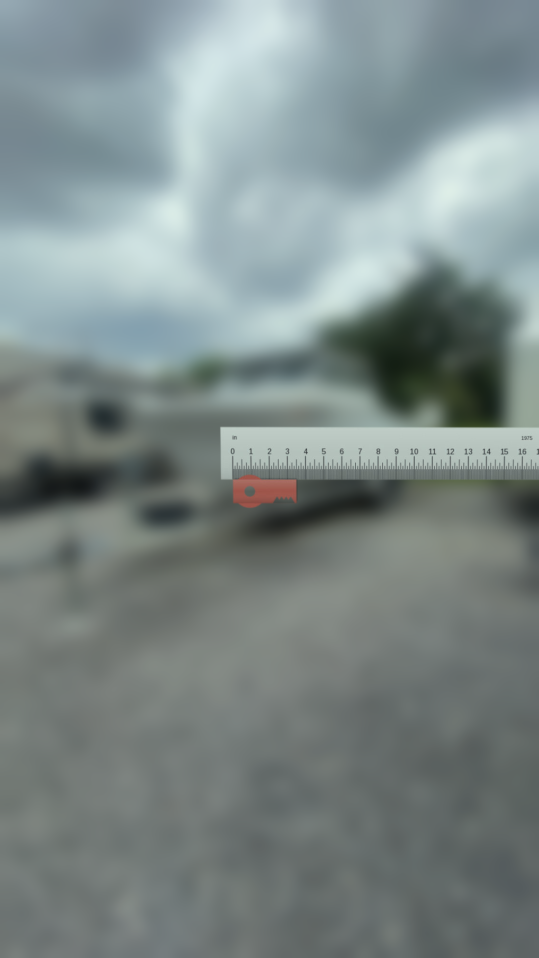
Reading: value=3.5 unit=in
